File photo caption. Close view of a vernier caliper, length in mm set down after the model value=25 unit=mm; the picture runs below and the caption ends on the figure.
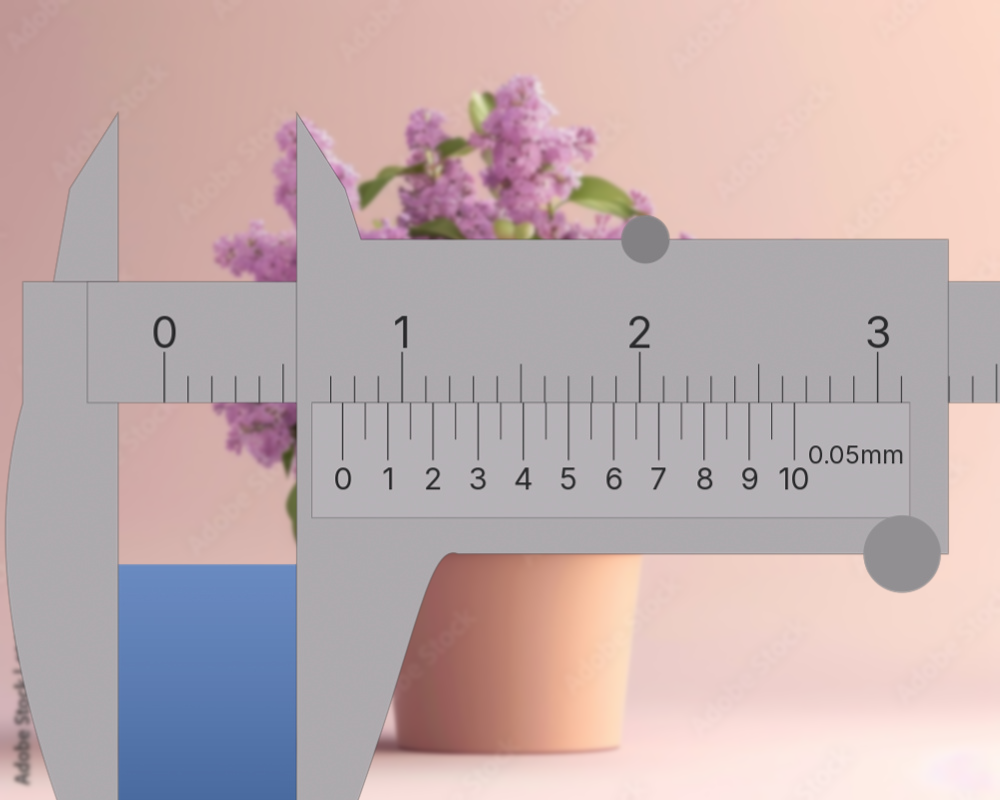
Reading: value=7.50 unit=mm
